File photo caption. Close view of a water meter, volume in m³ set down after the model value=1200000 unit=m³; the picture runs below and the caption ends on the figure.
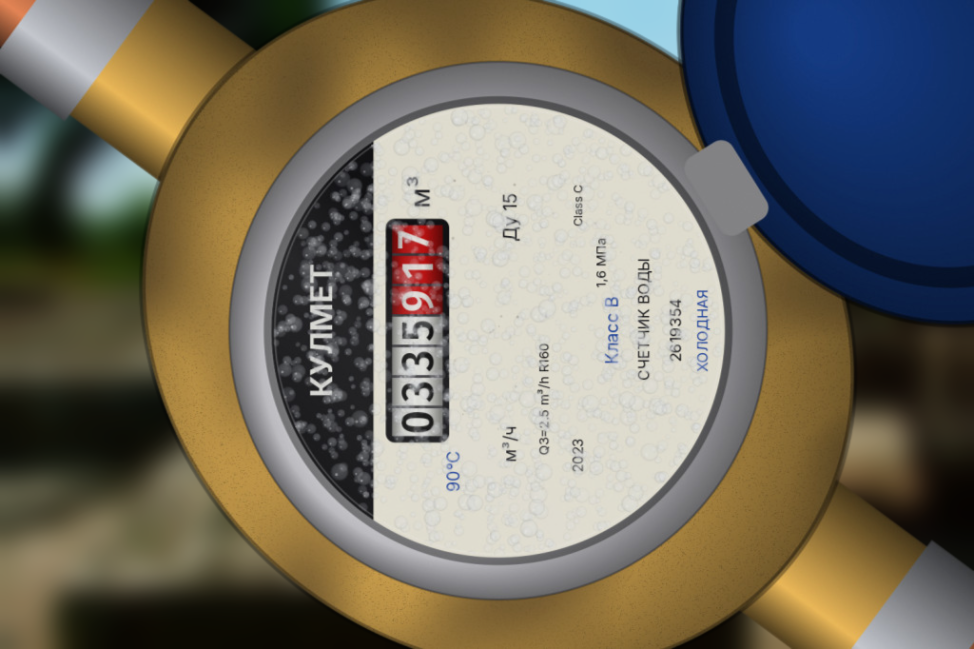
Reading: value=335.917 unit=m³
